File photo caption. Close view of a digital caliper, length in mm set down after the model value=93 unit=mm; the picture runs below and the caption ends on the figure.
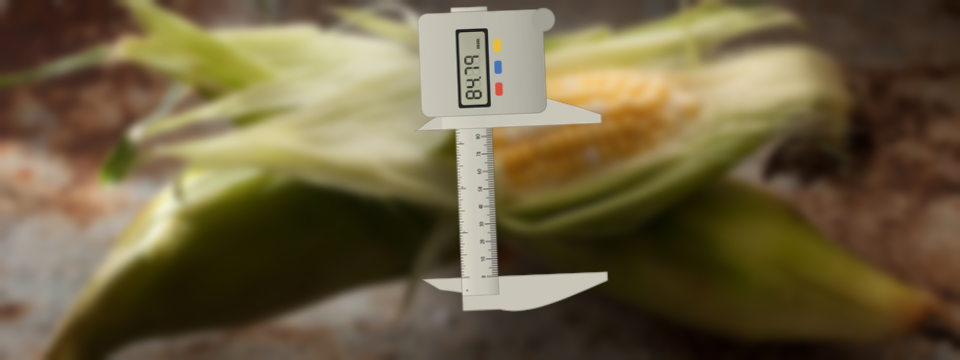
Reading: value=84.79 unit=mm
